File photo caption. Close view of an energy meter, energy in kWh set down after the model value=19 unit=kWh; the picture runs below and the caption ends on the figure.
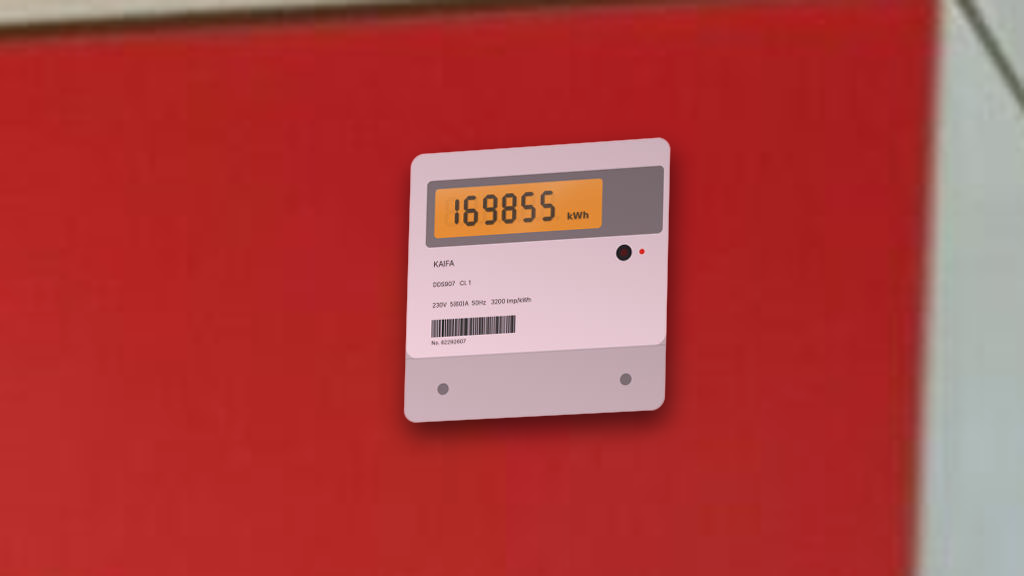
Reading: value=169855 unit=kWh
